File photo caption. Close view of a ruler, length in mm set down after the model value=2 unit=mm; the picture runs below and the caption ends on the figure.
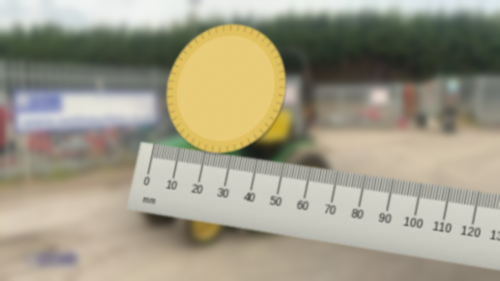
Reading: value=45 unit=mm
